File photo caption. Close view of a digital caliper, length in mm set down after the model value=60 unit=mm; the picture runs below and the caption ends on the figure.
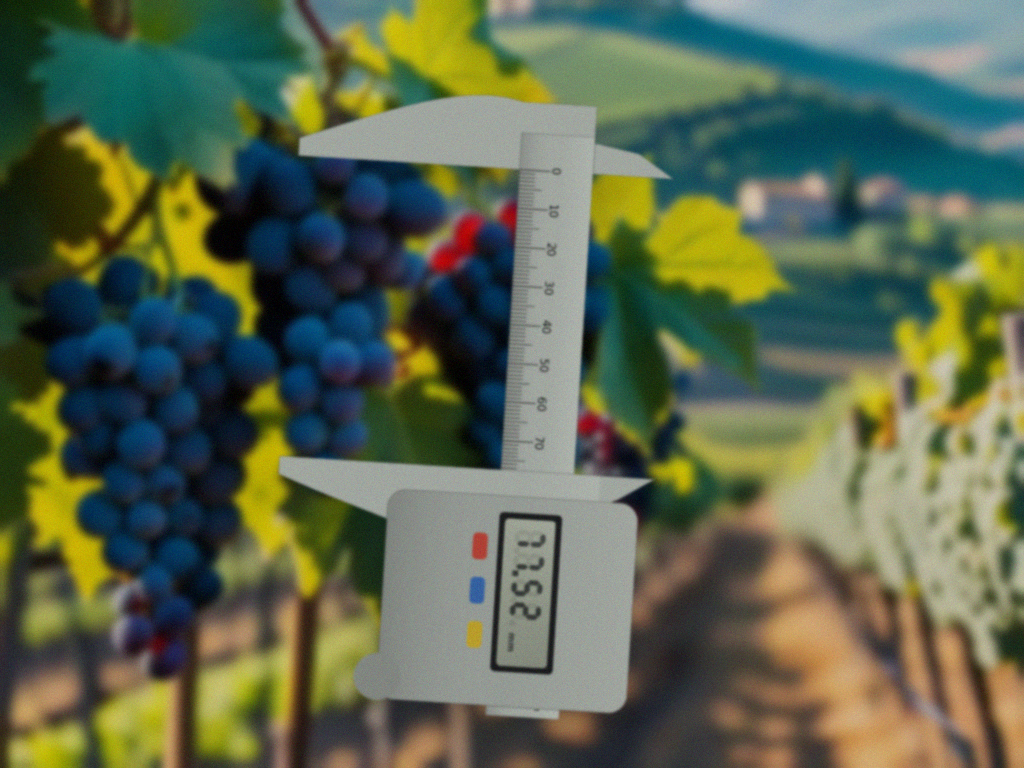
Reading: value=77.52 unit=mm
